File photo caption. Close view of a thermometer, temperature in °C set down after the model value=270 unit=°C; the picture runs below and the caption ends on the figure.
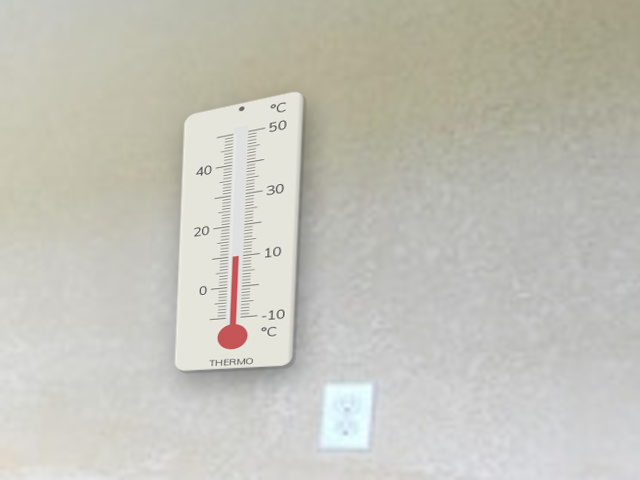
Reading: value=10 unit=°C
